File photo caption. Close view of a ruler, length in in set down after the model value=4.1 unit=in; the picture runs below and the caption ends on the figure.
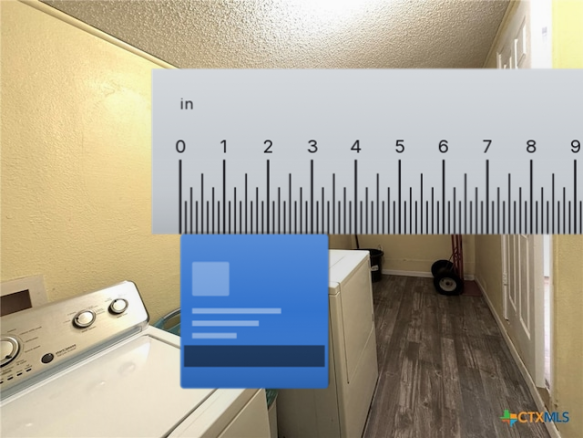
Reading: value=3.375 unit=in
